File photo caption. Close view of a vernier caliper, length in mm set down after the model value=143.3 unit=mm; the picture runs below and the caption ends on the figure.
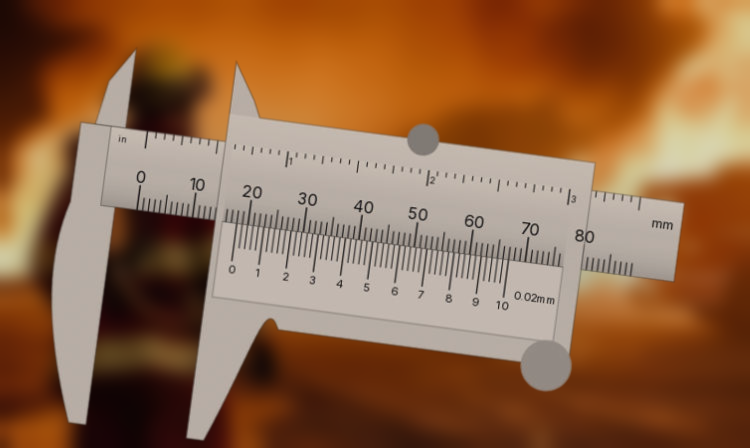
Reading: value=18.0 unit=mm
